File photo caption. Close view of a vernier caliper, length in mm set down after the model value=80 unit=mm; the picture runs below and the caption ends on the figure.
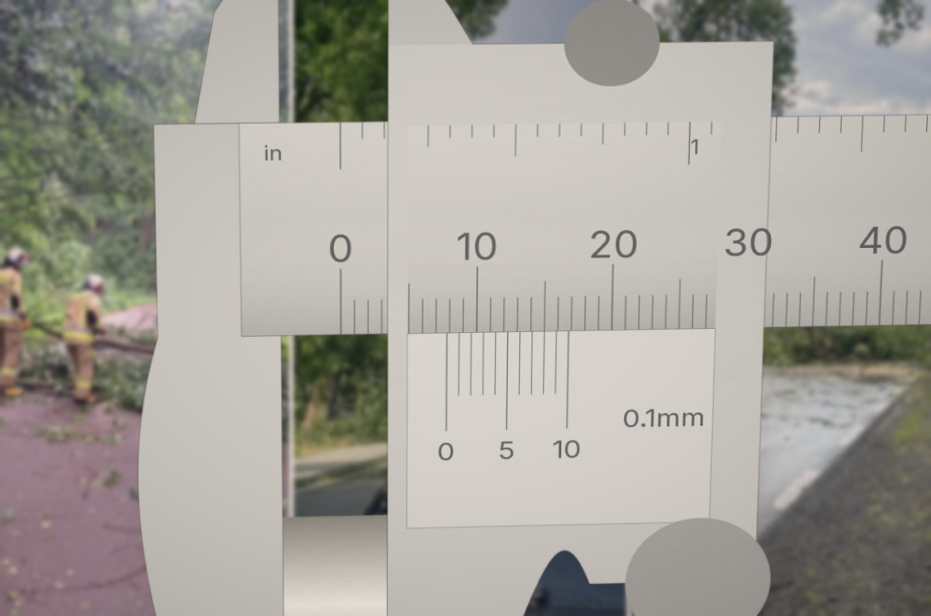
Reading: value=7.8 unit=mm
